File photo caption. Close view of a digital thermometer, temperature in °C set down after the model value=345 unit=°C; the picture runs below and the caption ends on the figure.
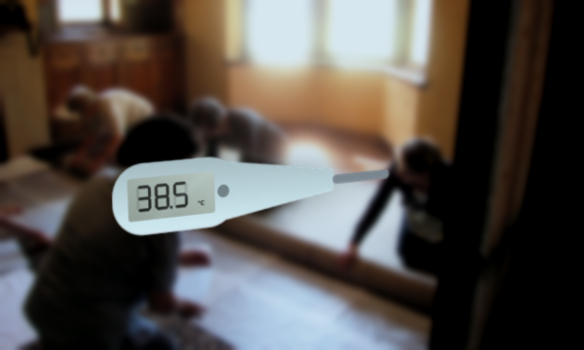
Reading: value=38.5 unit=°C
